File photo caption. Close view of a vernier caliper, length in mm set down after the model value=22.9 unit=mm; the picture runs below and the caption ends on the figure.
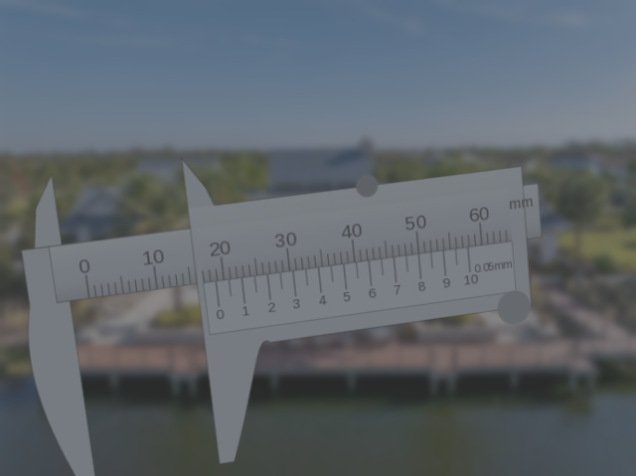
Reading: value=18.8 unit=mm
